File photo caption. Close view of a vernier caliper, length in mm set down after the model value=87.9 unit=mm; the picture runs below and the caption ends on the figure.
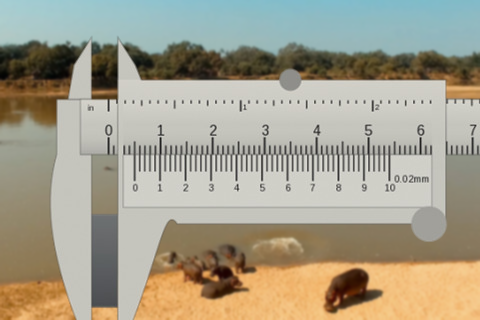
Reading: value=5.0 unit=mm
